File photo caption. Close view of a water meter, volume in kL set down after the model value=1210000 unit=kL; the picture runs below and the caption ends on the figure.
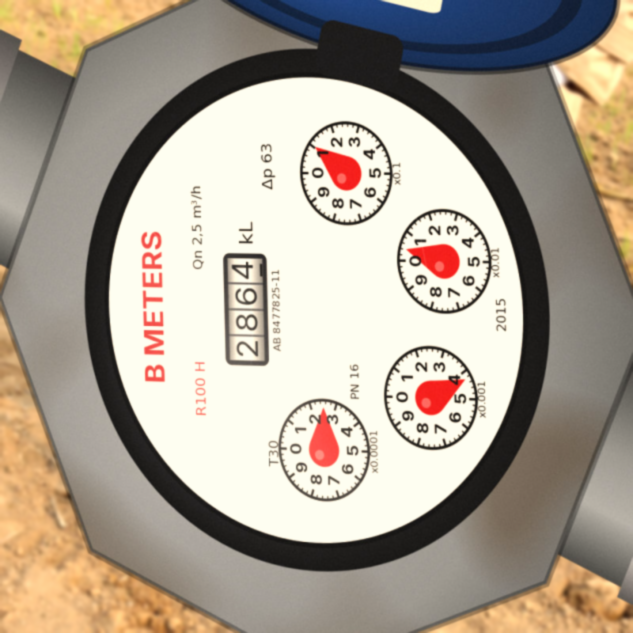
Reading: value=2864.1042 unit=kL
